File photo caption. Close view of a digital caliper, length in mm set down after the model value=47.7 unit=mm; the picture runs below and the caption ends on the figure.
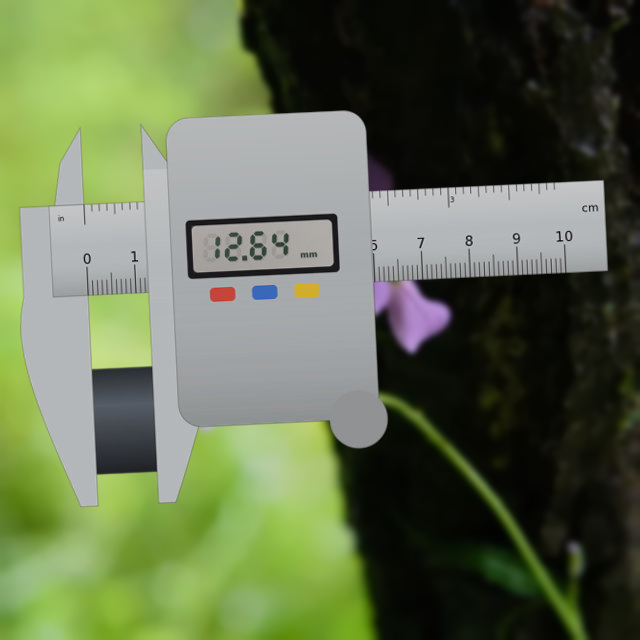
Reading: value=12.64 unit=mm
